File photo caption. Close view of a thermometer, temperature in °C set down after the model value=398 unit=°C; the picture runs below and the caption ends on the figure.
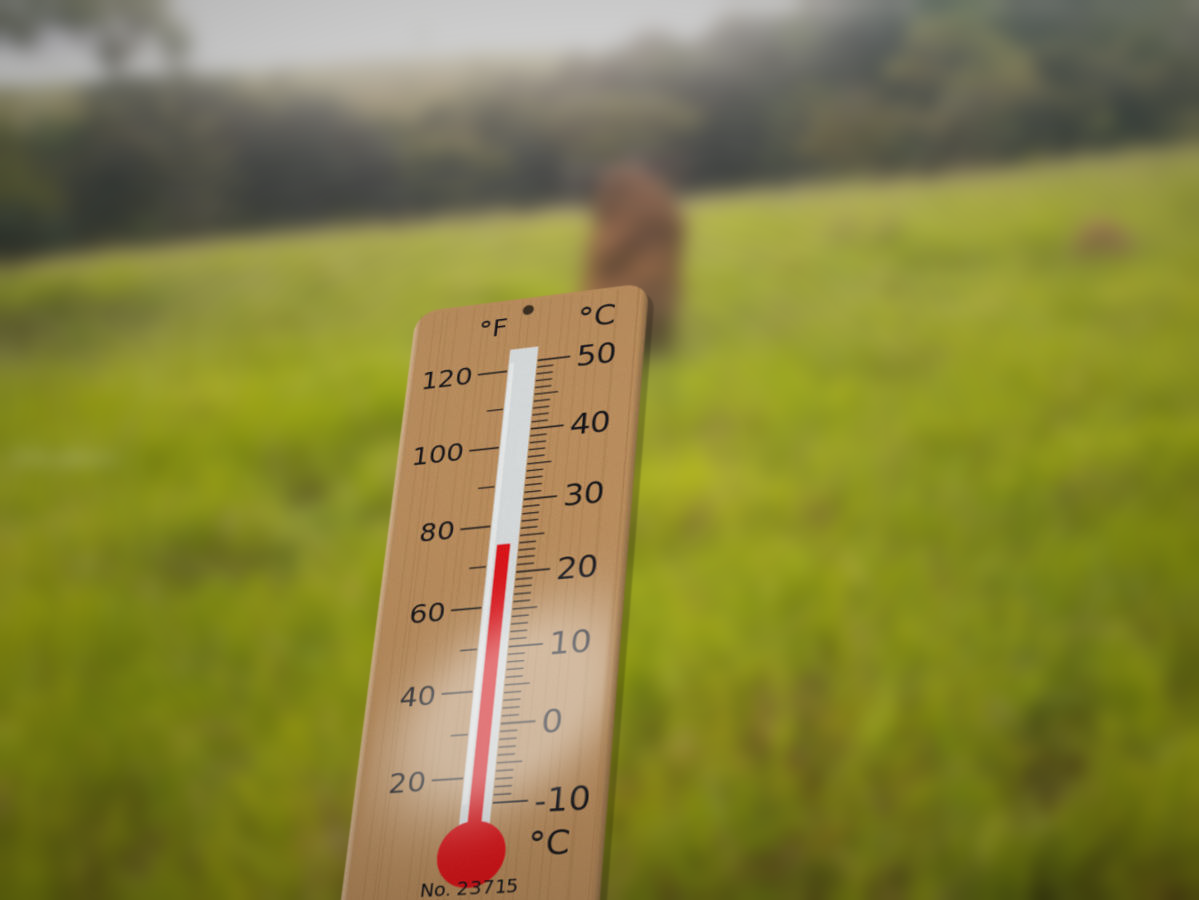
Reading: value=24 unit=°C
